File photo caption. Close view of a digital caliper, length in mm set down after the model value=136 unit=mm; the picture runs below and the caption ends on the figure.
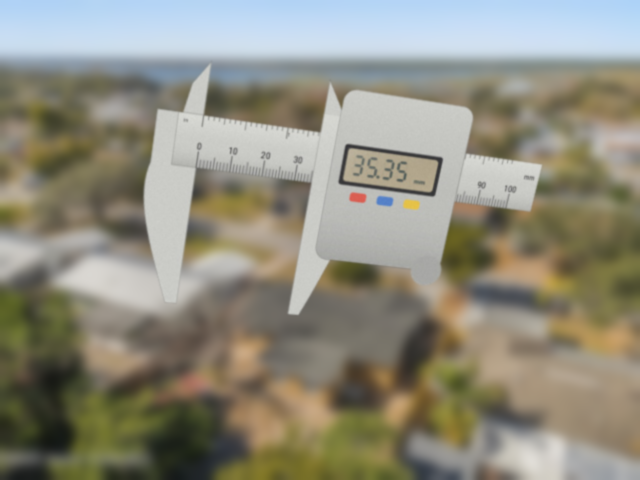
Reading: value=35.35 unit=mm
